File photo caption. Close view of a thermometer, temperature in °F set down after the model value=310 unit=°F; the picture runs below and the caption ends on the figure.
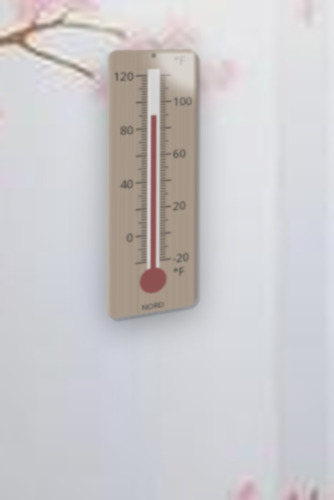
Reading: value=90 unit=°F
